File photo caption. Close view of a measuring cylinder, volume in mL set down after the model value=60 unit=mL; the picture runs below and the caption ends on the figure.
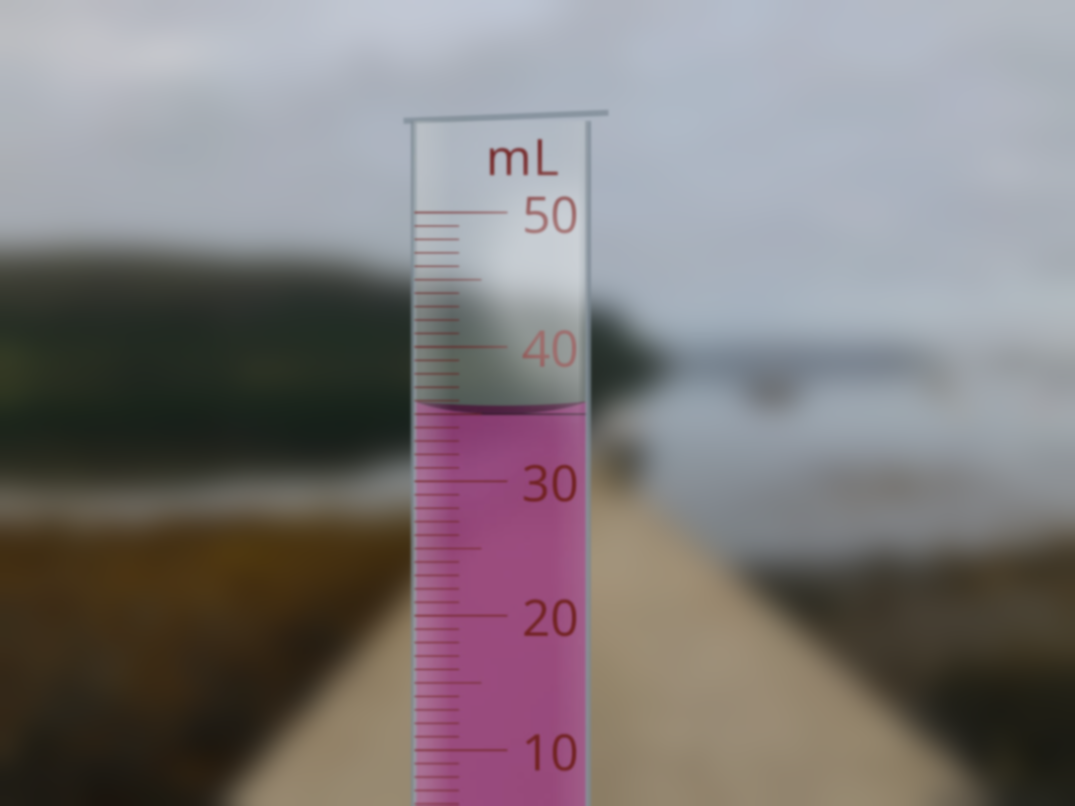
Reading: value=35 unit=mL
